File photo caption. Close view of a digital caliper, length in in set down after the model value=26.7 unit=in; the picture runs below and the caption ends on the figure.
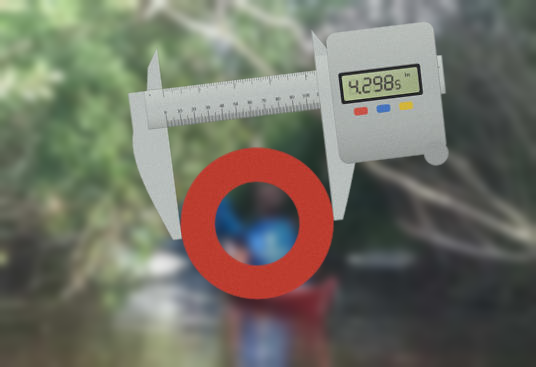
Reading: value=4.2985 unit=in
